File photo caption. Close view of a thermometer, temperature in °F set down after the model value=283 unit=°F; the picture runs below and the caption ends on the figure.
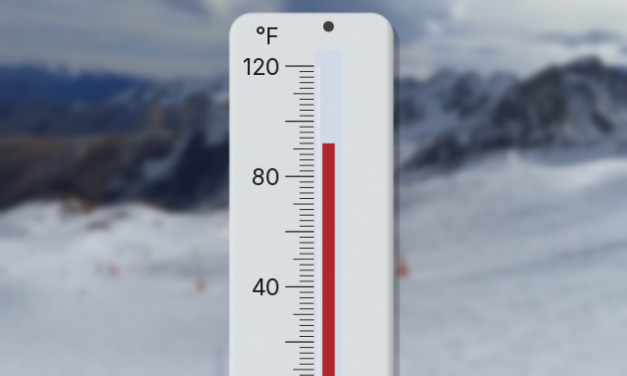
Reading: value=92 unit=°F
